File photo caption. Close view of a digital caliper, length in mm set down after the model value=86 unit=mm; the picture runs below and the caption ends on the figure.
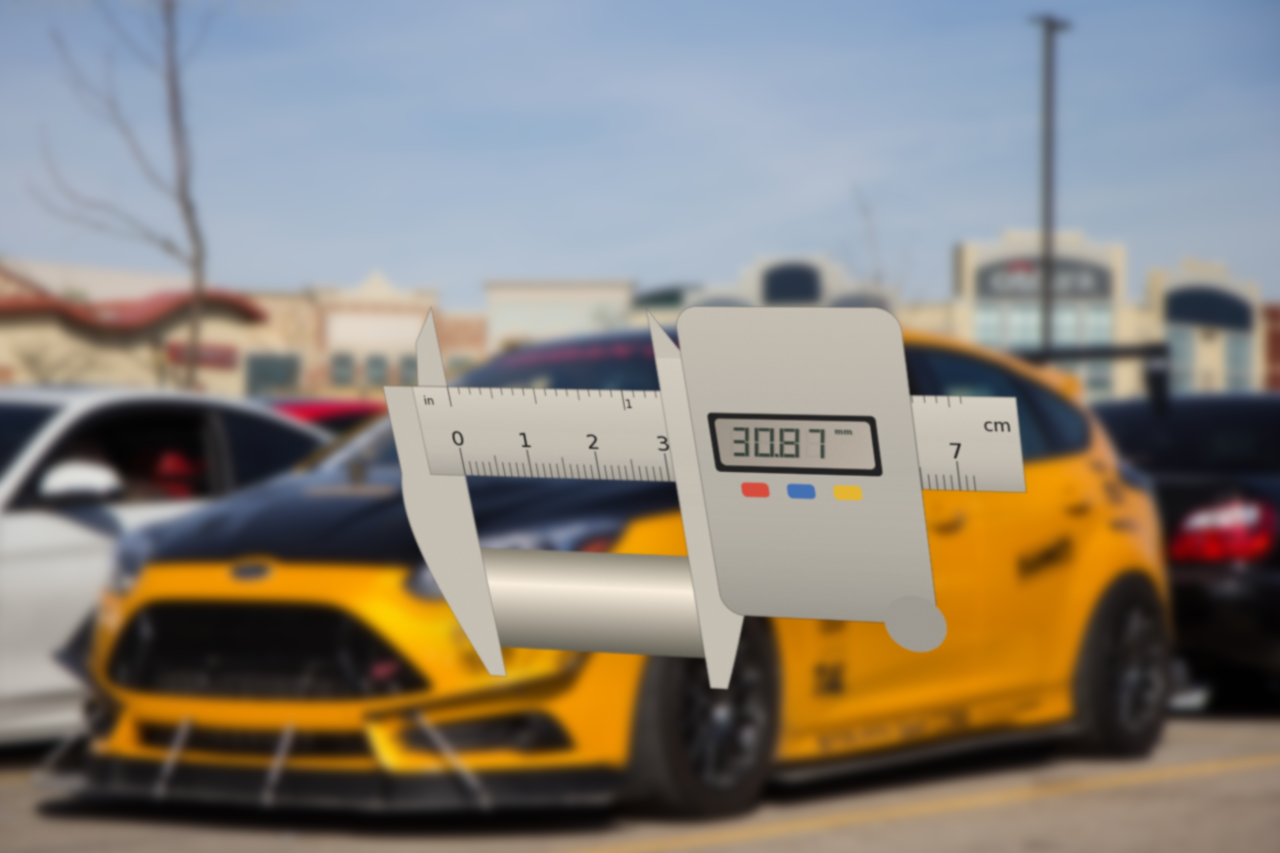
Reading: value=30.87 unit=mm
